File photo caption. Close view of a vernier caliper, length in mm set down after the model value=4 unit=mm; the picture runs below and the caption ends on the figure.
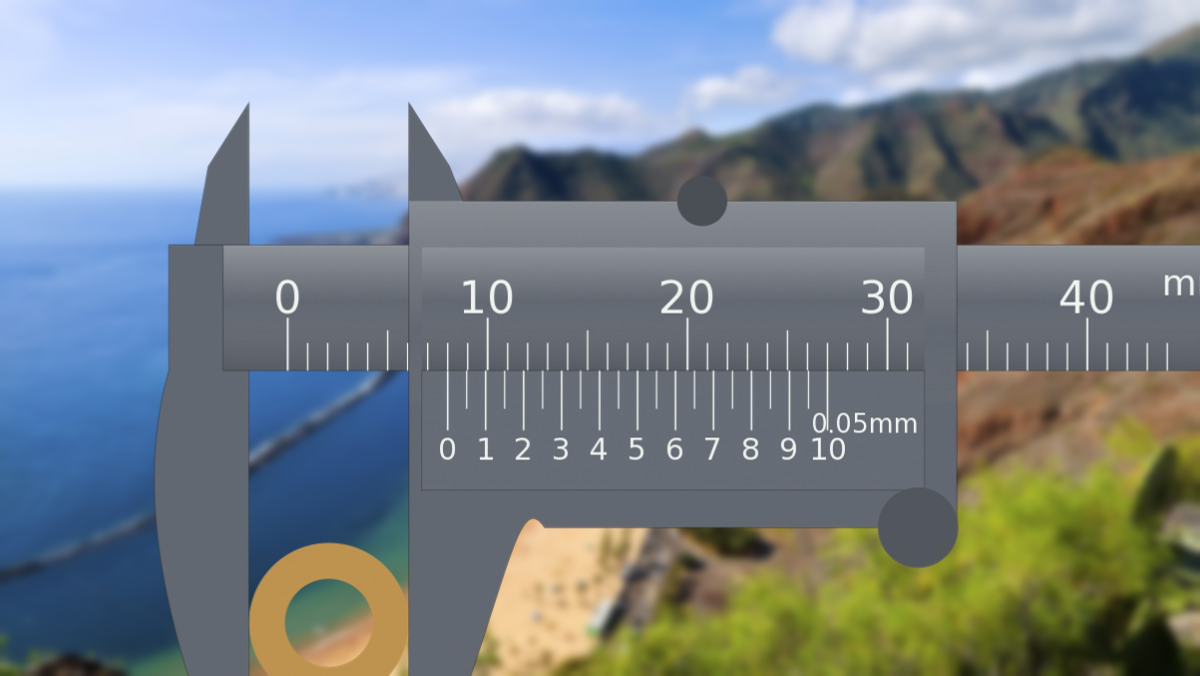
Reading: value=8.0 unit=mm
